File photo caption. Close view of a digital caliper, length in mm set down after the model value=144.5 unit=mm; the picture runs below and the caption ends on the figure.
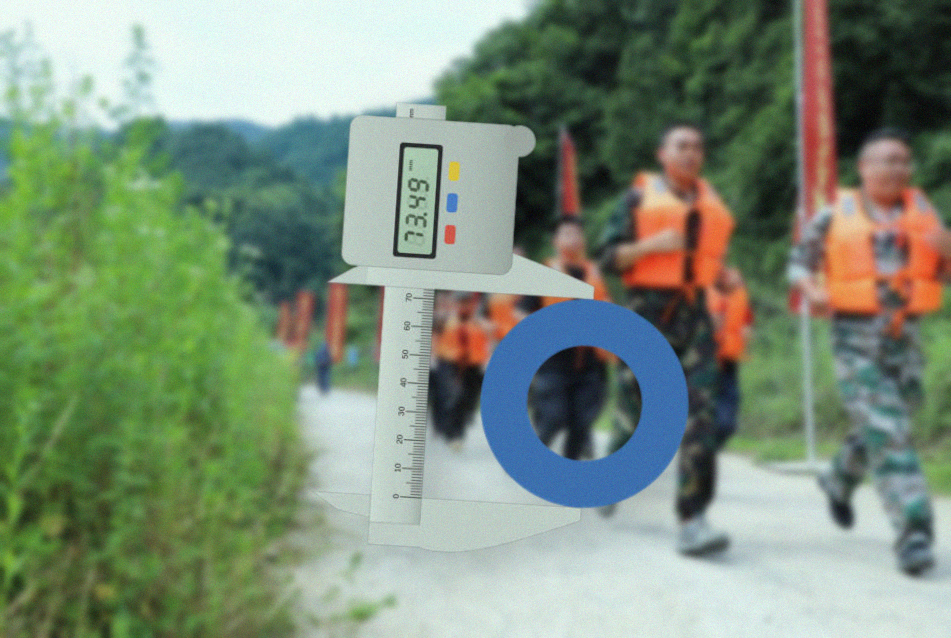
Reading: value=73.49 unit=mm
